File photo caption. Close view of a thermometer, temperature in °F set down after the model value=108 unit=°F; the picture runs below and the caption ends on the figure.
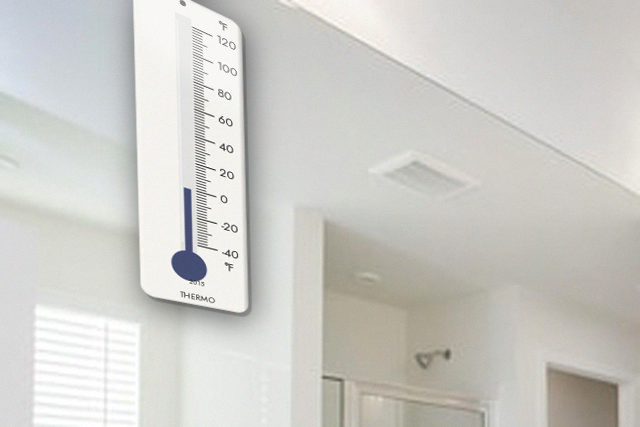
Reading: value=0 unit=°F
